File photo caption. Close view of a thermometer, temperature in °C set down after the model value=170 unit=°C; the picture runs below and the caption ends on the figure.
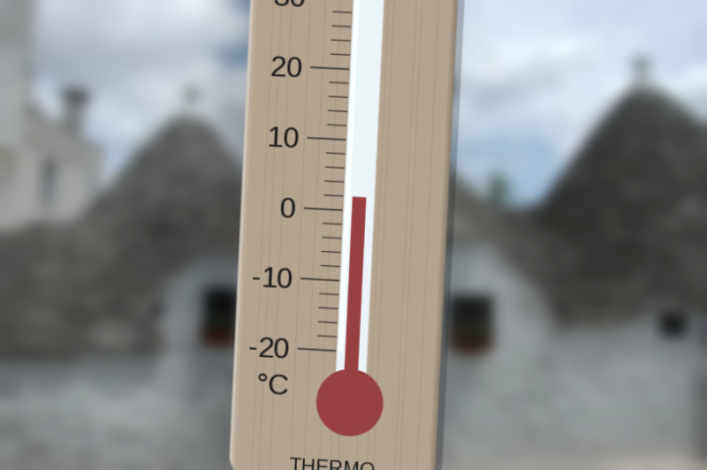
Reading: value=2 unit=°C
